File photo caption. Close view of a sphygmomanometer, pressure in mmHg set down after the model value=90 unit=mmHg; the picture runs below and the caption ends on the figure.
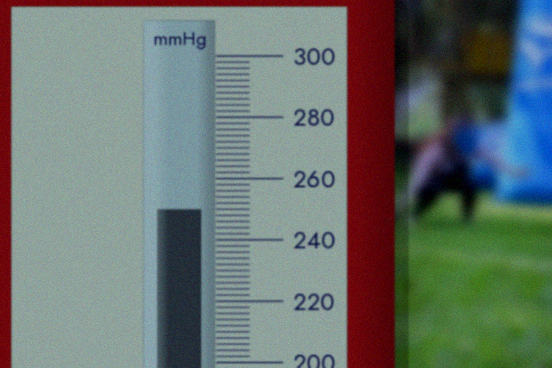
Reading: value=250 unit=mmHg
